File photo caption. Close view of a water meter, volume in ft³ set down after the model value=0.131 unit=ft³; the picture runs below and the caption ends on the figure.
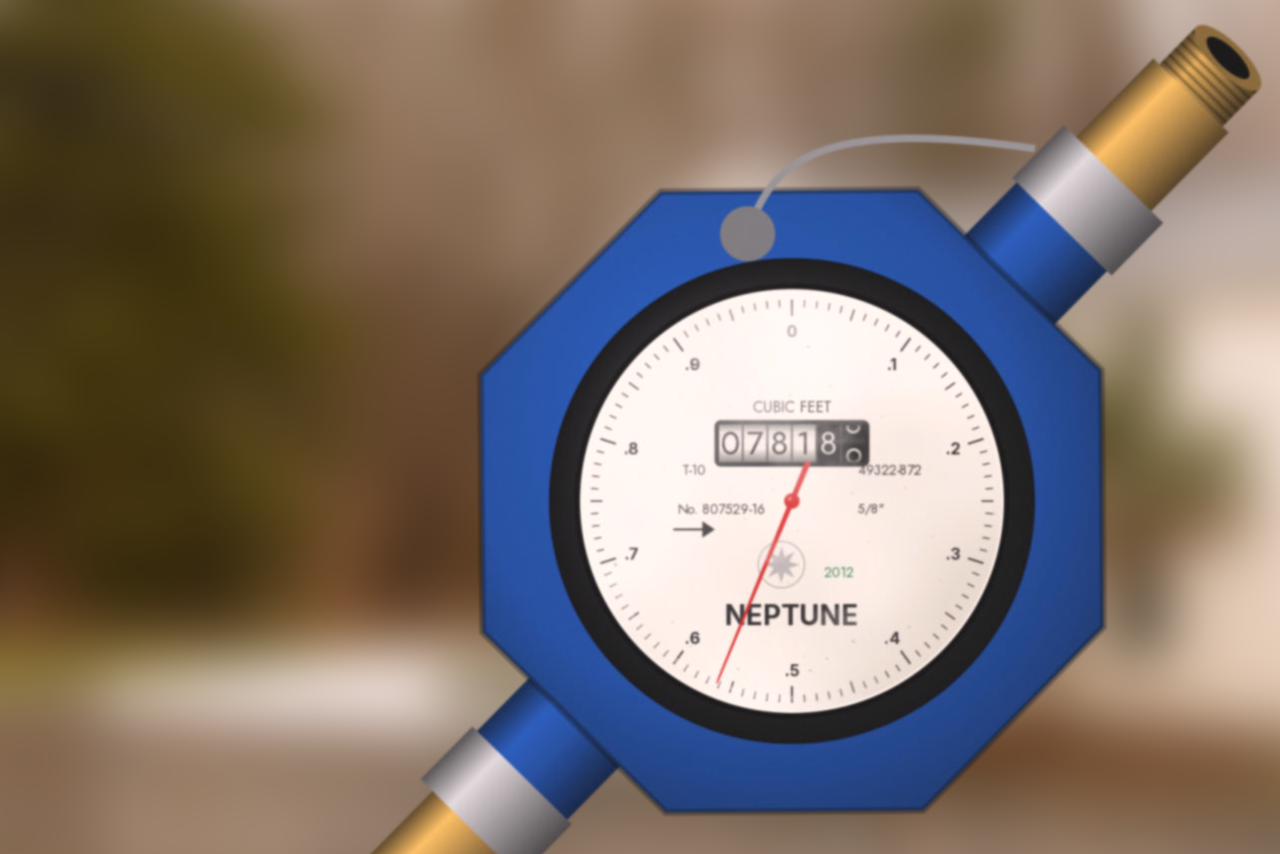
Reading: value=78188.56 unit=ft³
